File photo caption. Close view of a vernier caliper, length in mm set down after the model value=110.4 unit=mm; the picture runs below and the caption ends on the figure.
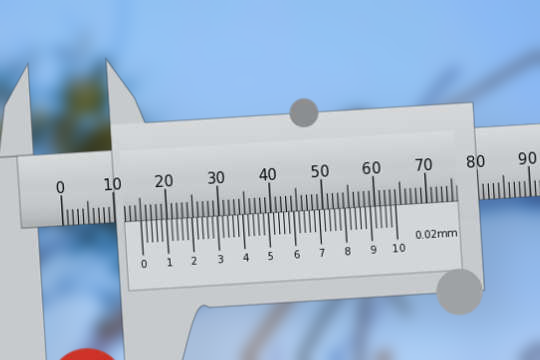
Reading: value=15.0 unit=mm
